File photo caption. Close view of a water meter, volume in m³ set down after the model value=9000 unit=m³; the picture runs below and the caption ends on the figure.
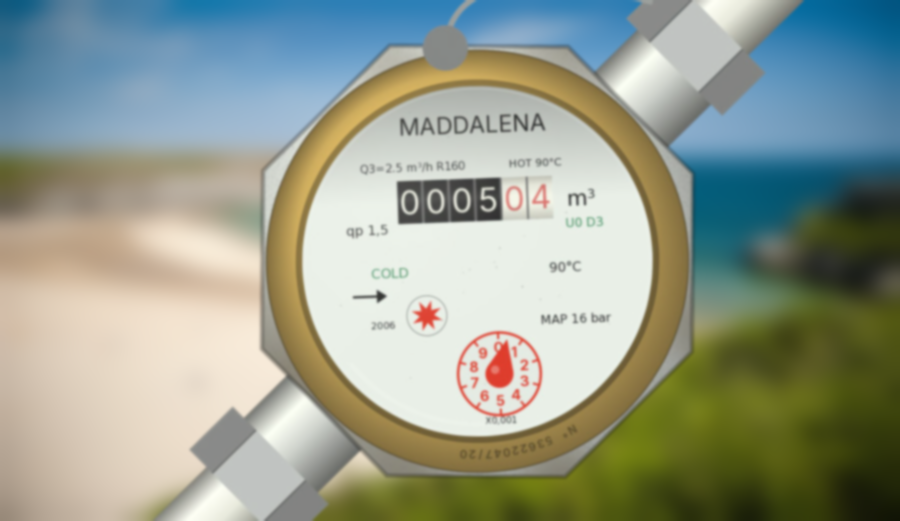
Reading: value=5.040 unit=m³
